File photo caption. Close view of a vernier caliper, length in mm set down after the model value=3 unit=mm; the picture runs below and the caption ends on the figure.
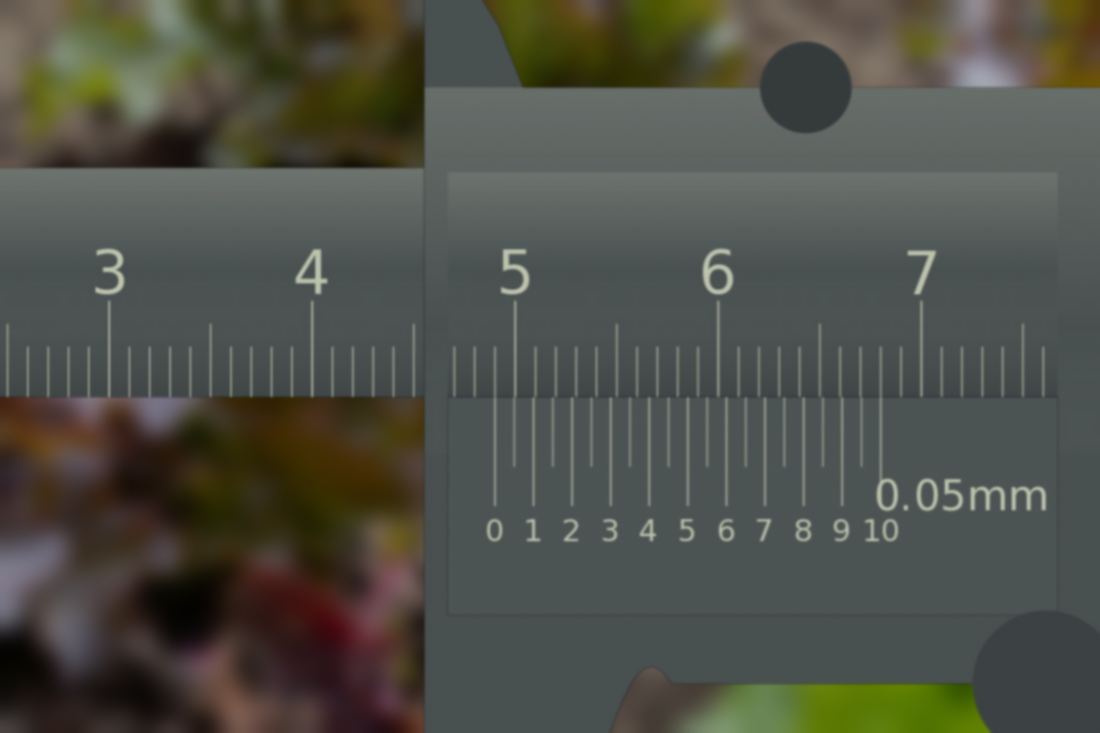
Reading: value=49.0 unit=mm
